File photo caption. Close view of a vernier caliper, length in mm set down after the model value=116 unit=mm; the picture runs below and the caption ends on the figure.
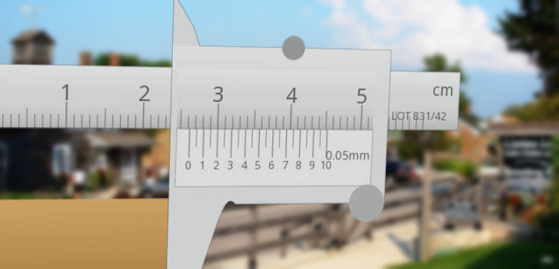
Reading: value=26.2 unit=mm
